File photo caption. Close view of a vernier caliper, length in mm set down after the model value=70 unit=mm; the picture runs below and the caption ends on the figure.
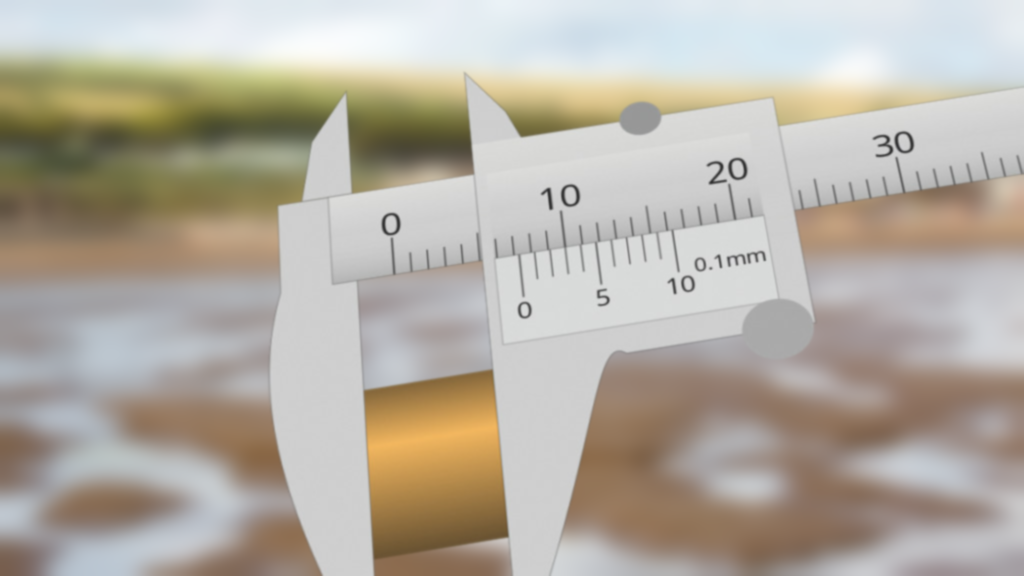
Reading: value=7.3 unit=mm
